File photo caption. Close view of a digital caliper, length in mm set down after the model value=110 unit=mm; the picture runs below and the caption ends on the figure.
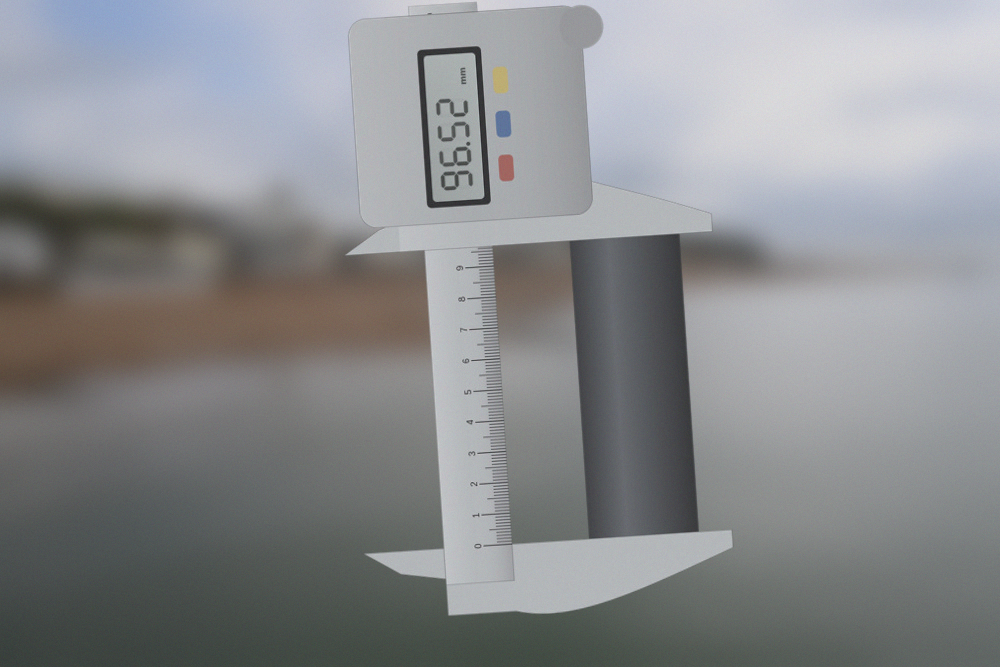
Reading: value=96.52 unit=mm
